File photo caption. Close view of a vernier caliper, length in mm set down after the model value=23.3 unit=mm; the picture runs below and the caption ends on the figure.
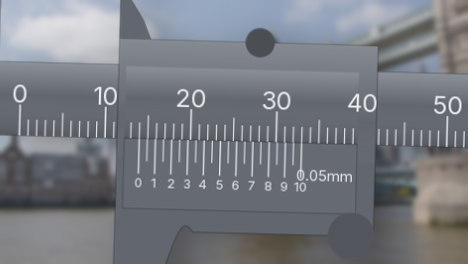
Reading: value=14.0 unit=mm
